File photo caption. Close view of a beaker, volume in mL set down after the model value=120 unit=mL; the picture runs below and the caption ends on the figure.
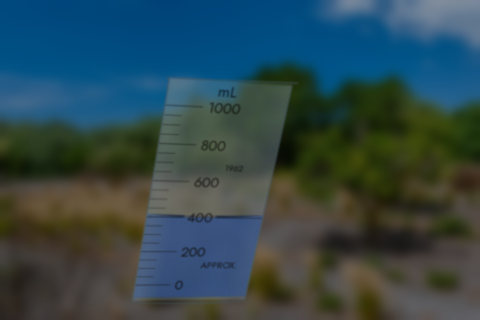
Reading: value=400 unit=mL
